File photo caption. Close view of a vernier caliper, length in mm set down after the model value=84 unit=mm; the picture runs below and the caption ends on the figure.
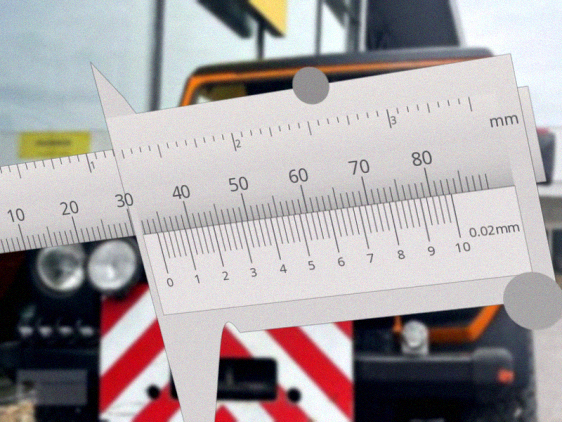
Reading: value=34.2 unit=mm
